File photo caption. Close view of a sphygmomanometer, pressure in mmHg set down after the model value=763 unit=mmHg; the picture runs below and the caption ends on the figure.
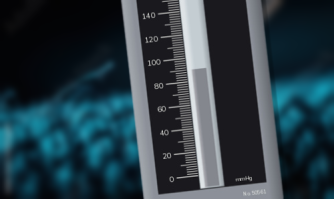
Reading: value=90 unit=mmHg
